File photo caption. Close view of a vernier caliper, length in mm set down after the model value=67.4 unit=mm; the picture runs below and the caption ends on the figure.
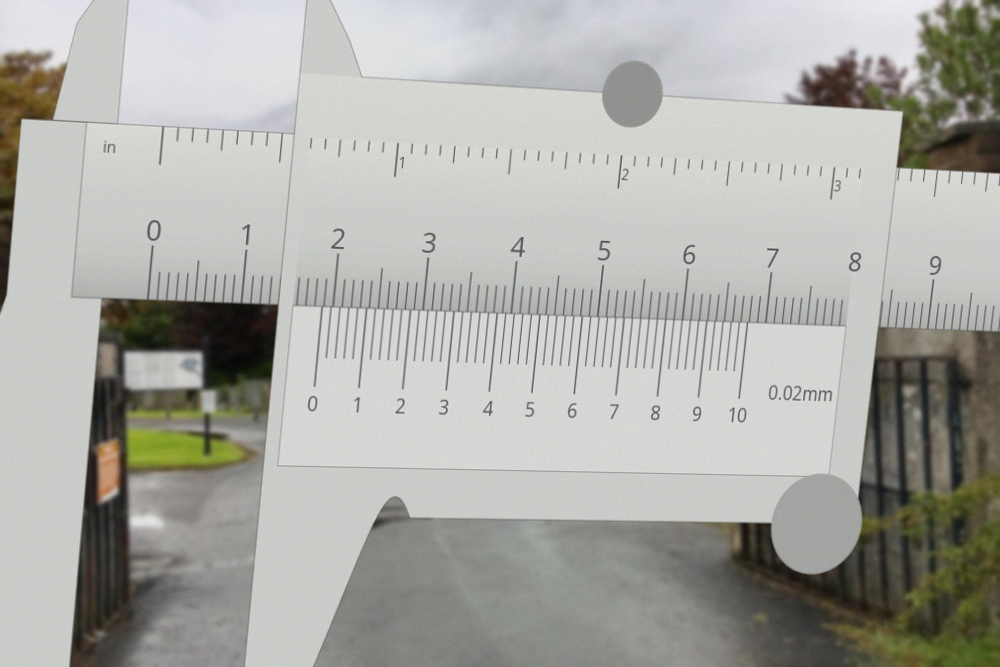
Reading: value=18.8 unit=mm
